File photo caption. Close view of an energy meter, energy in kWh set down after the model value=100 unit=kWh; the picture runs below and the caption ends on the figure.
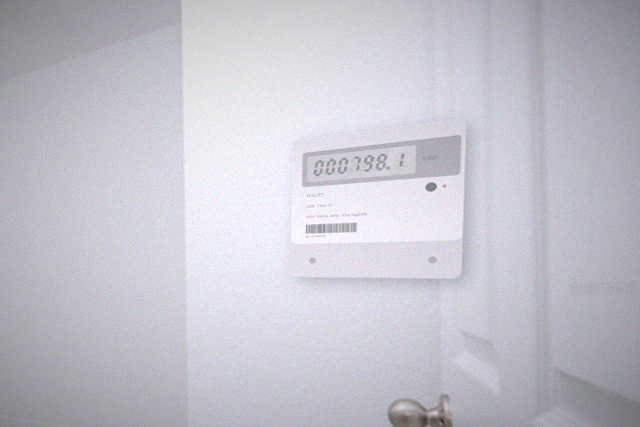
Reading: value=798.1 unit=kWh
